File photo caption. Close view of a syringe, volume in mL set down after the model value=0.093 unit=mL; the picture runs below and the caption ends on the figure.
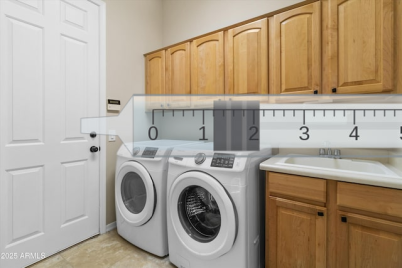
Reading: value=1.2 unit=mL
